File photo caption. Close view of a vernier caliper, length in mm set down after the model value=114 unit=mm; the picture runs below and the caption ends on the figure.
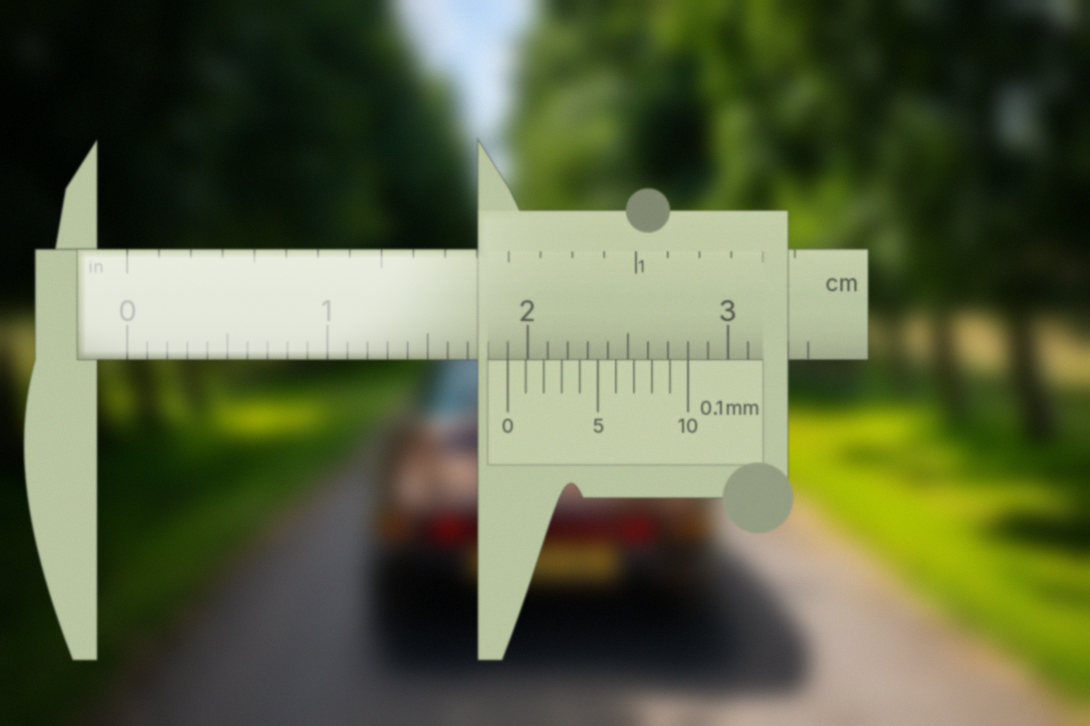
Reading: value=19.0 unit=mm
